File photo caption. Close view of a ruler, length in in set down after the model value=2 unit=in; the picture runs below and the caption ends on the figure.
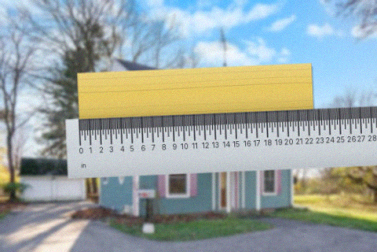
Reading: value=22.5 unit=in
